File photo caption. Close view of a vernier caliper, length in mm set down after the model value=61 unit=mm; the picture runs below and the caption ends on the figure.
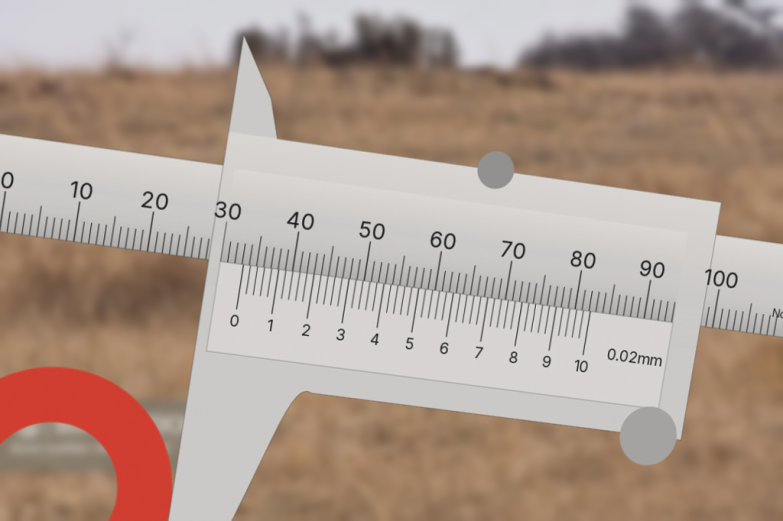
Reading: value=33.2 unit=mm
